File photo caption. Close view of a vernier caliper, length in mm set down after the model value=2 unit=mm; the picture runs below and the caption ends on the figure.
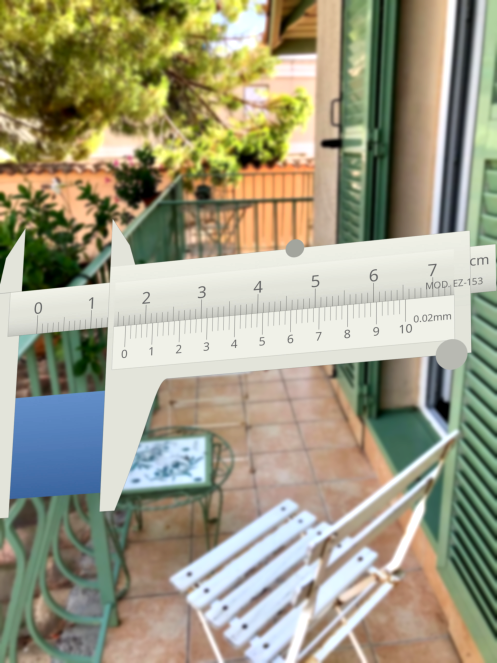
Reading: value=16.4 unit=mm
